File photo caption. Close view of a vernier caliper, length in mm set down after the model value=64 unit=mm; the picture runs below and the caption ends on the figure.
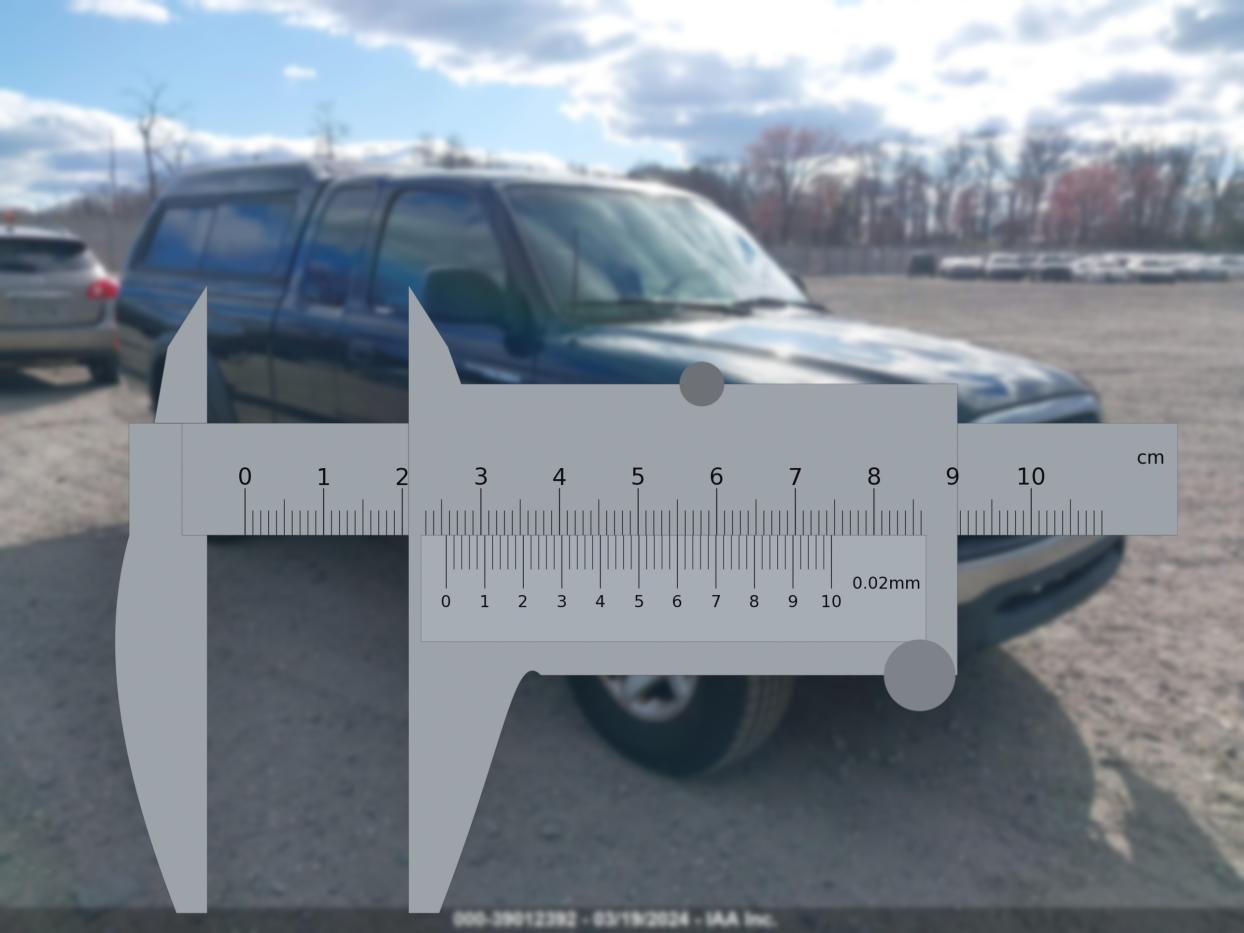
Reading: value=25.6 unit=mm
